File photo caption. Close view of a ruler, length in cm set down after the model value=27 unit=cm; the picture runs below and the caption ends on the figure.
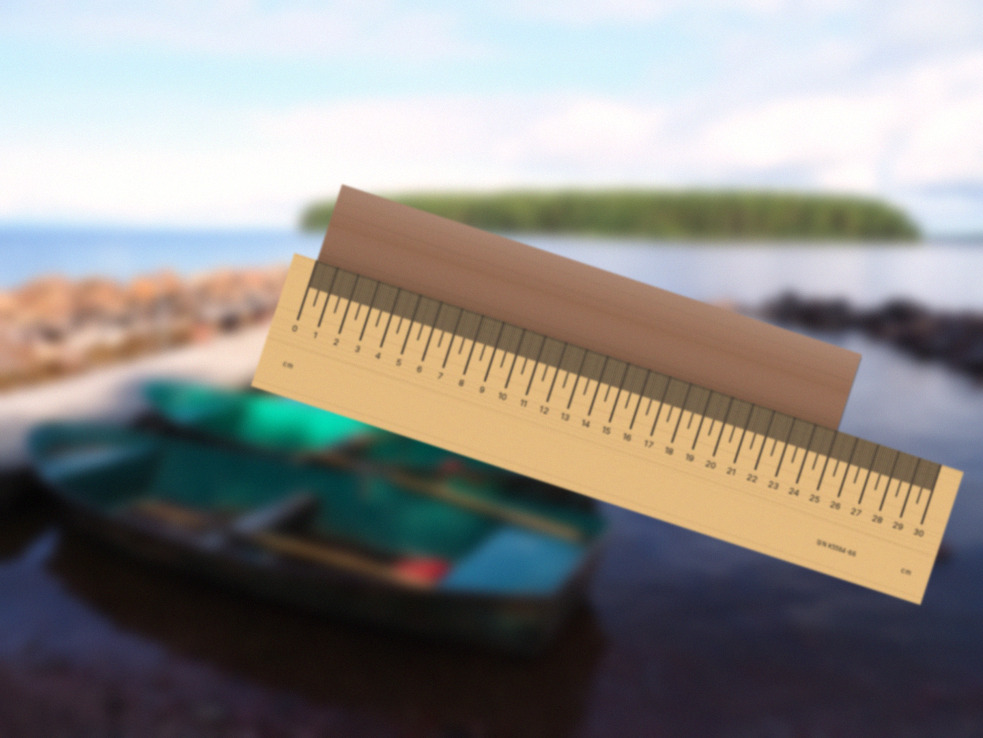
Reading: value=25 unit=cm
